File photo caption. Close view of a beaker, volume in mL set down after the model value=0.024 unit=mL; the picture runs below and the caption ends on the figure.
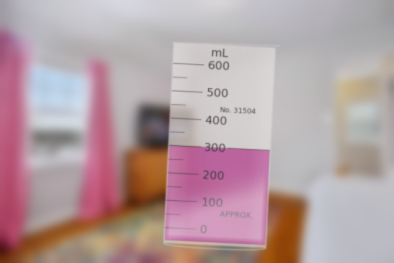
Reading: value=300 unit=mL
